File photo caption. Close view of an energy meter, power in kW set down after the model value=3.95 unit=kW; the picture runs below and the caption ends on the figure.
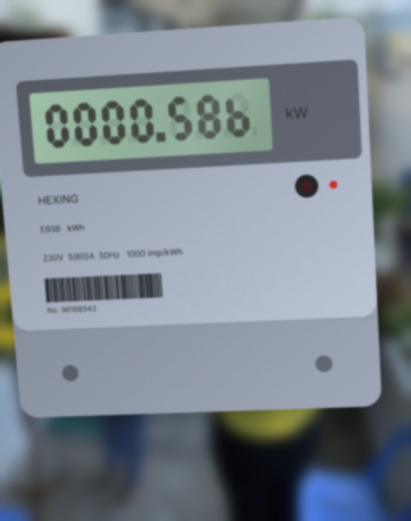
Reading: value=0.586 unit=kW
